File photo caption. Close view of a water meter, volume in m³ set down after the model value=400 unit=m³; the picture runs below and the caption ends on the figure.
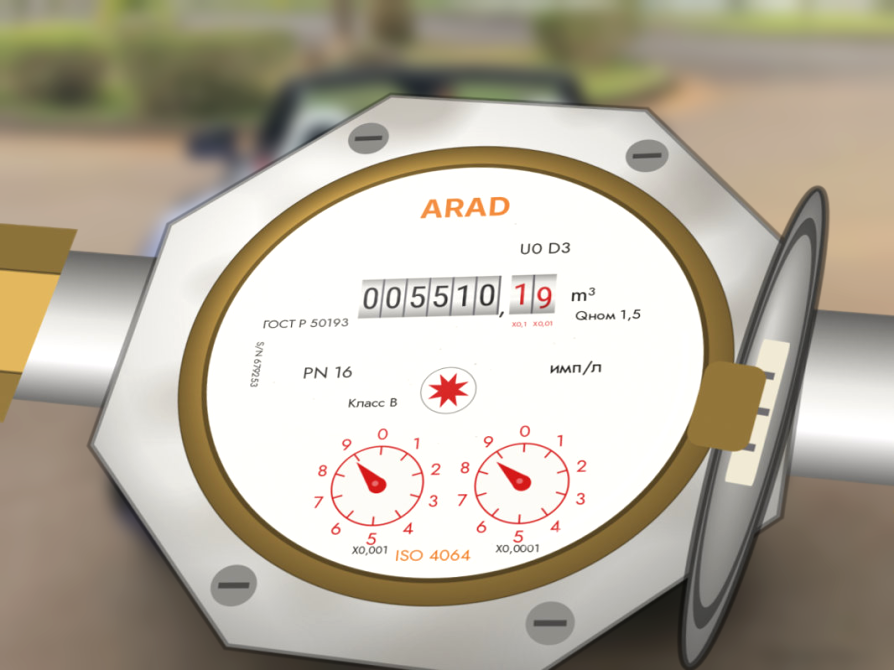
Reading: value=5510.1888 unit=m³
